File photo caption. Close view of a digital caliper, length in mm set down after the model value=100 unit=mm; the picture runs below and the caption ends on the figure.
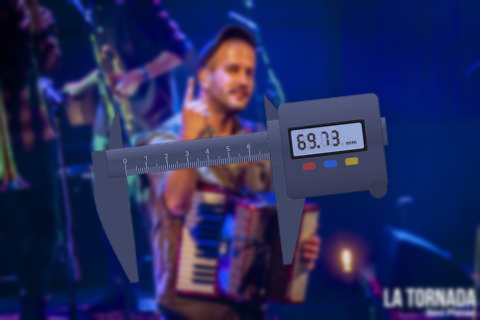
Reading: value=69.73 unit=mm
